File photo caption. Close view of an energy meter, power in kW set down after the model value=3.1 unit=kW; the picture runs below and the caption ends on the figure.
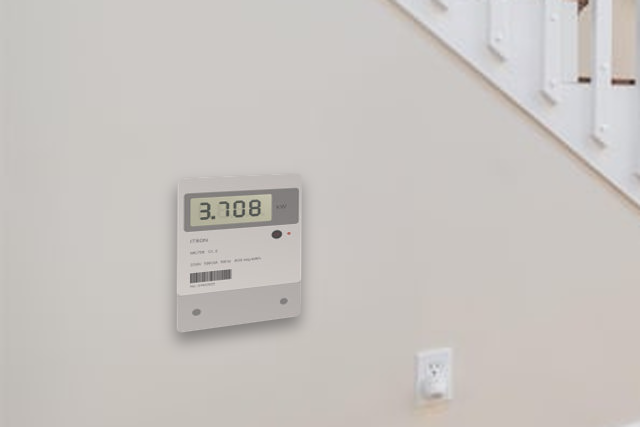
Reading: value=3.708 unit=kW
